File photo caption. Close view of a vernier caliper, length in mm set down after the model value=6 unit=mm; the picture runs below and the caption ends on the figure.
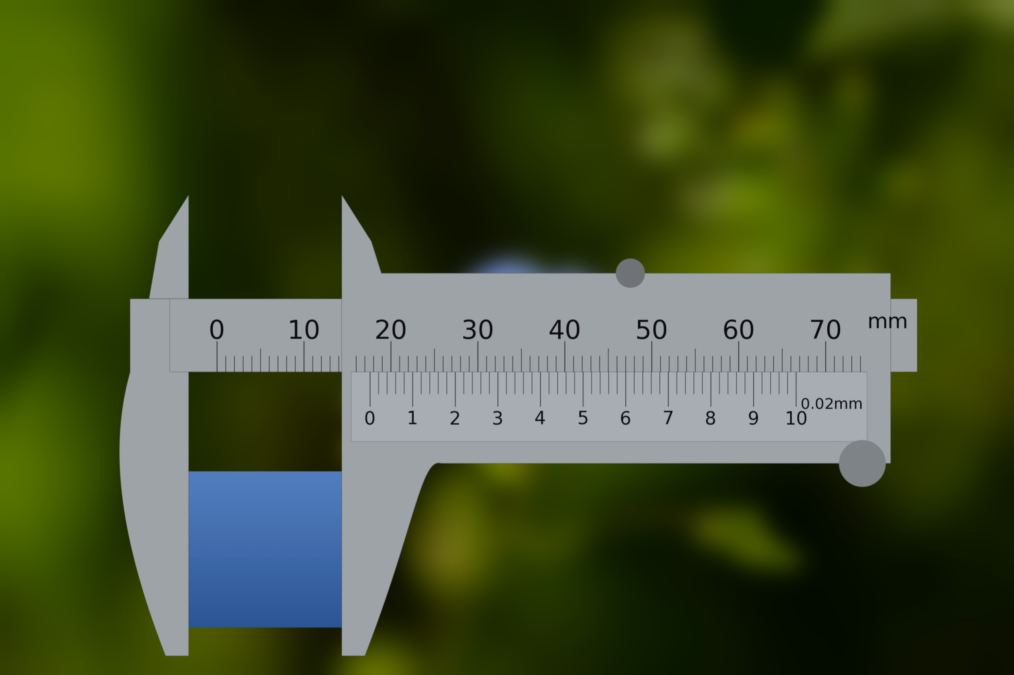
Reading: value=17.6 unit=mm
